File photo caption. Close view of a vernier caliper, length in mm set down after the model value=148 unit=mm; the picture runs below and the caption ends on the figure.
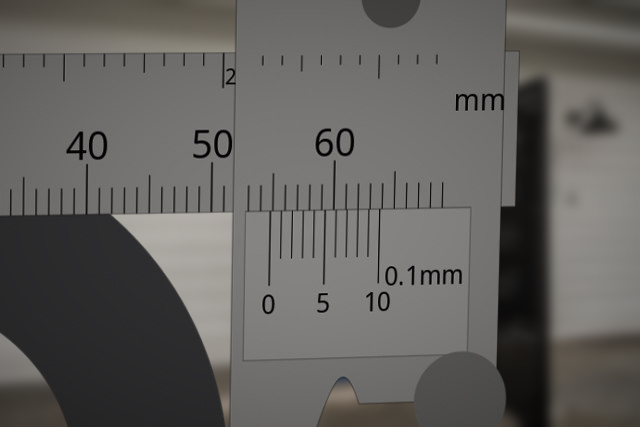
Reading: value=54.8 unit=mm
